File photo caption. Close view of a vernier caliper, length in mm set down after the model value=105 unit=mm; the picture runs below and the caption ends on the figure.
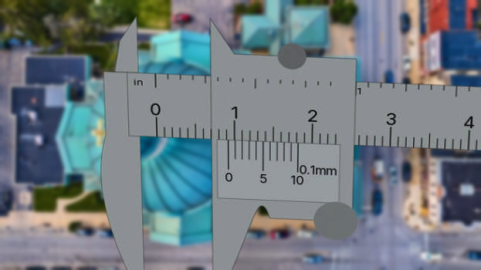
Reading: value=9.2 unit=mm
